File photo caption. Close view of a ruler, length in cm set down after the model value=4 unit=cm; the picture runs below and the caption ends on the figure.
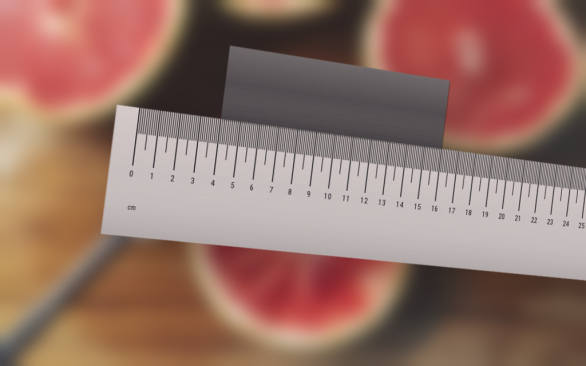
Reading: value=12 unit=cm
